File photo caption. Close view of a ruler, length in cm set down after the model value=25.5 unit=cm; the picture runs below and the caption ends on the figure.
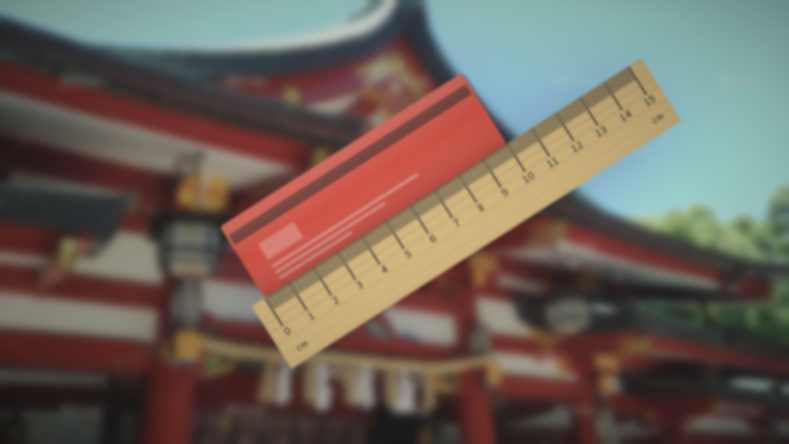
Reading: value=10 unit=cm
